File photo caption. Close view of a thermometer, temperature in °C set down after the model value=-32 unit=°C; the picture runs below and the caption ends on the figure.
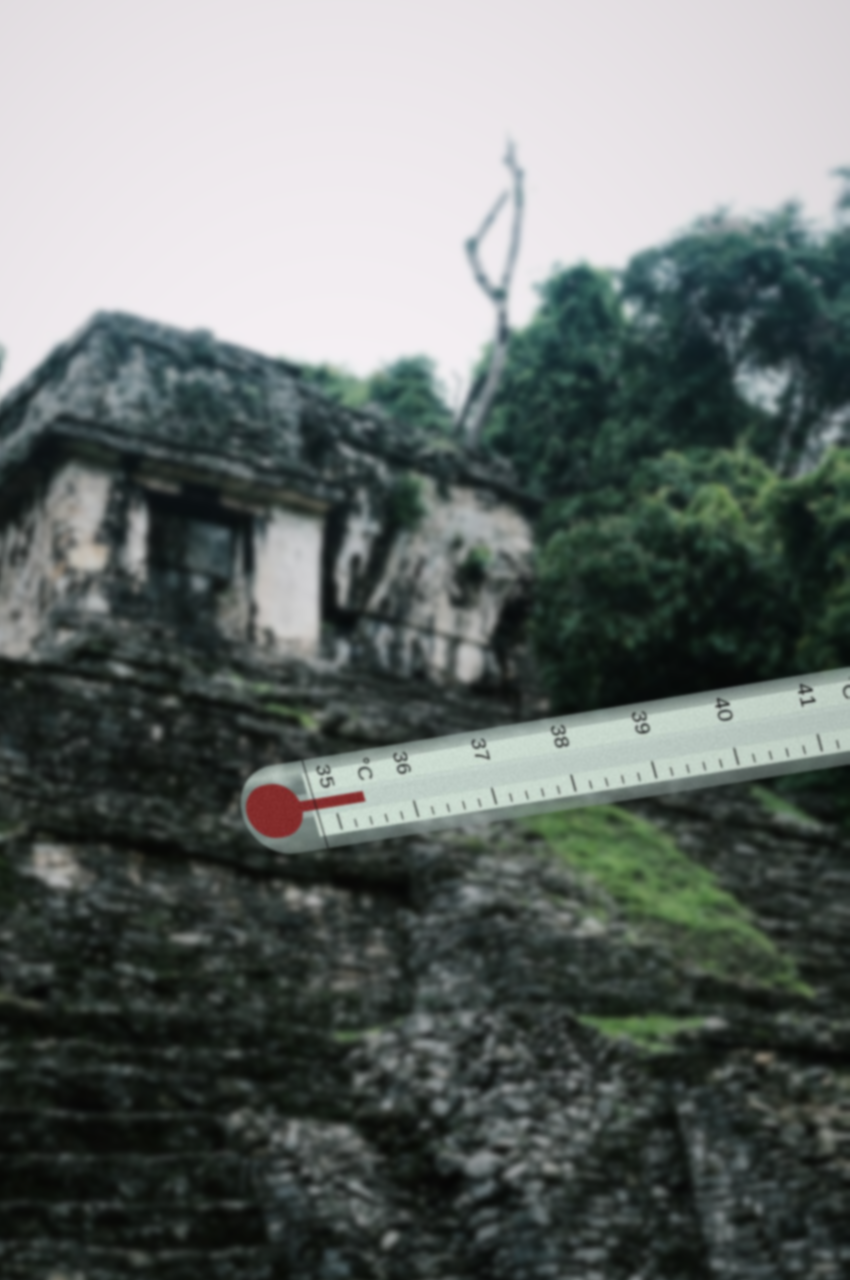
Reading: value=35.4 unit=°C
